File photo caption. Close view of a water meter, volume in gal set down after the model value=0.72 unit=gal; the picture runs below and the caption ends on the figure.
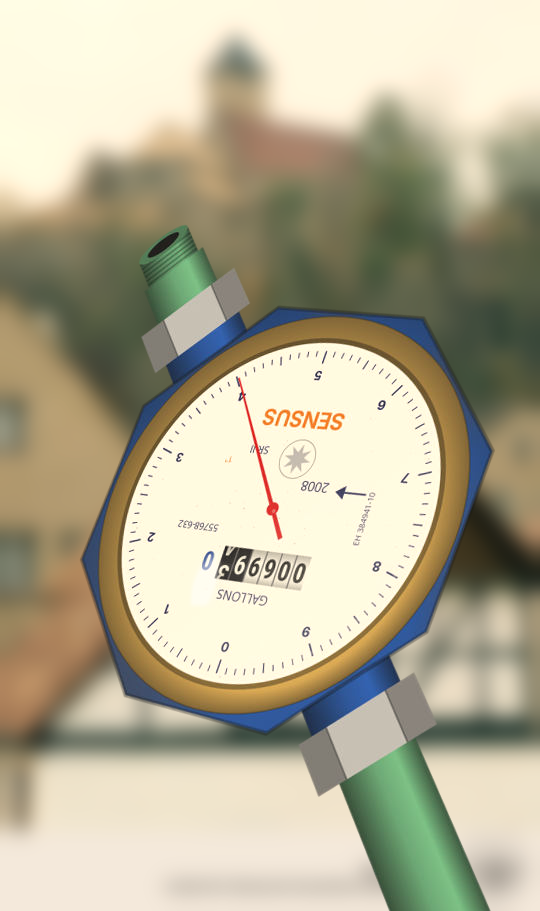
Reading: value=69934.0 unit=gal
